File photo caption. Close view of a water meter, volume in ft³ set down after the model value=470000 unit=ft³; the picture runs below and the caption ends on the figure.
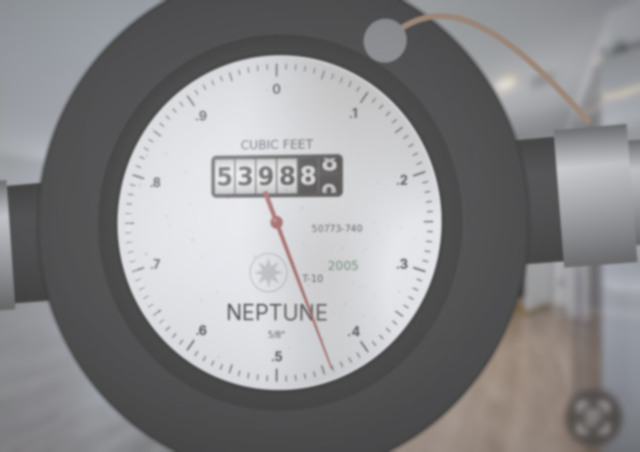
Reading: value=539888.44 unit=ft³
